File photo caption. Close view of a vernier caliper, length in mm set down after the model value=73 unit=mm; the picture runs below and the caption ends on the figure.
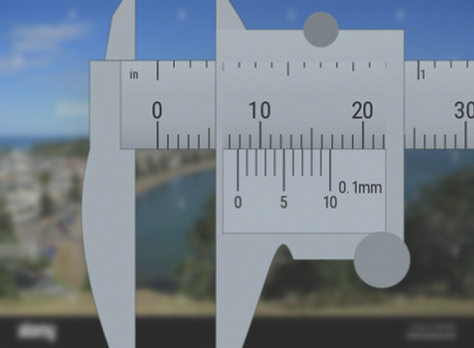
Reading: value=7.8 unit=mm
